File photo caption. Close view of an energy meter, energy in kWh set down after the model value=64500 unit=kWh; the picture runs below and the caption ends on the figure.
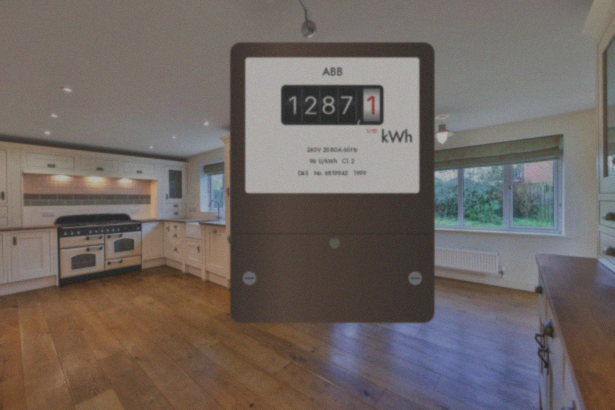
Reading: value=1287.1 unit=kWh
